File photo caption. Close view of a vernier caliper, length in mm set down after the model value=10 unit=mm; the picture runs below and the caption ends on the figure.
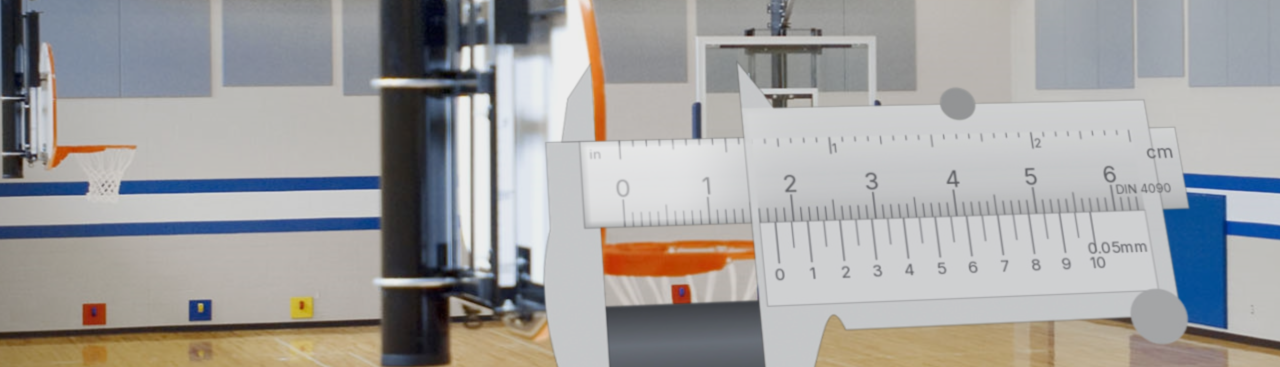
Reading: value=17.8 unit=mm
